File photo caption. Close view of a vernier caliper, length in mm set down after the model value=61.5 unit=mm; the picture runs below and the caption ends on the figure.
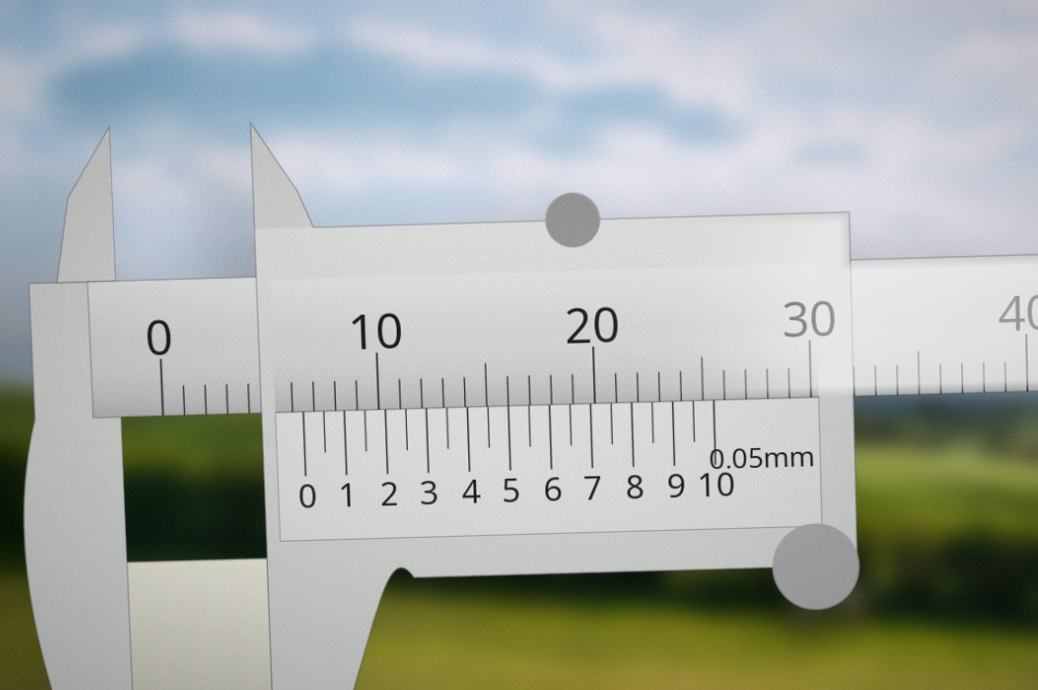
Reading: value=6.5 unit=mm
